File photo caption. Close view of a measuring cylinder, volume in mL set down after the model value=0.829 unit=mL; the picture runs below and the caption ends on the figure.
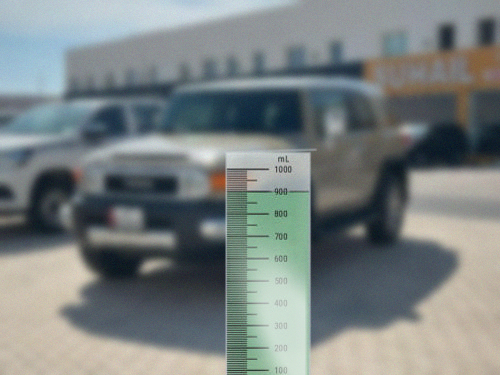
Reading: value=900 unit=mL
